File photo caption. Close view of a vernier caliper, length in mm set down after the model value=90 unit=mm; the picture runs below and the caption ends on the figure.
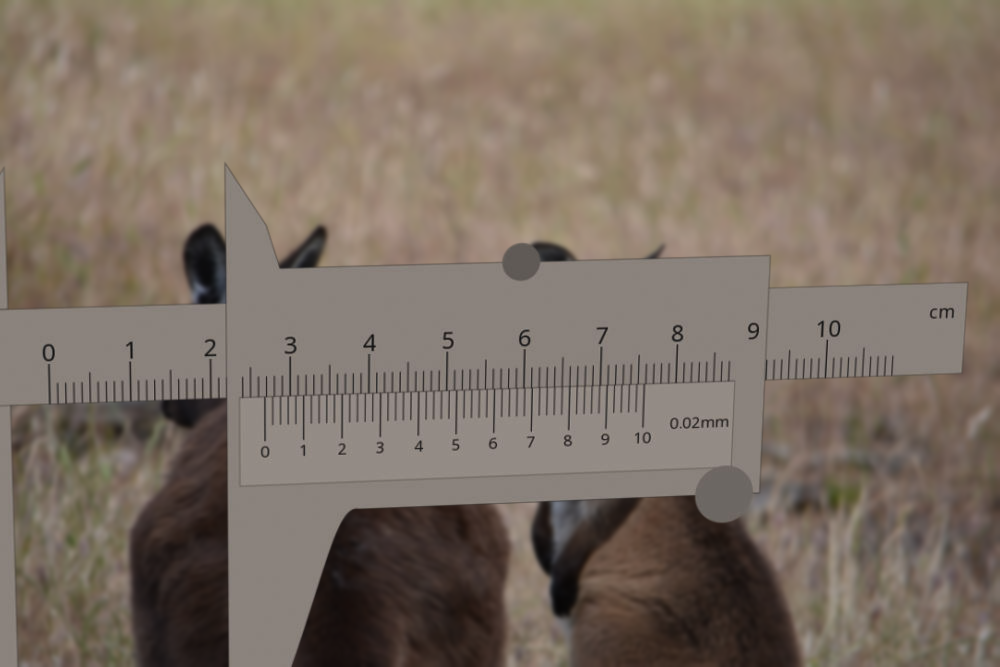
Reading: value=26.8 unit=mm
